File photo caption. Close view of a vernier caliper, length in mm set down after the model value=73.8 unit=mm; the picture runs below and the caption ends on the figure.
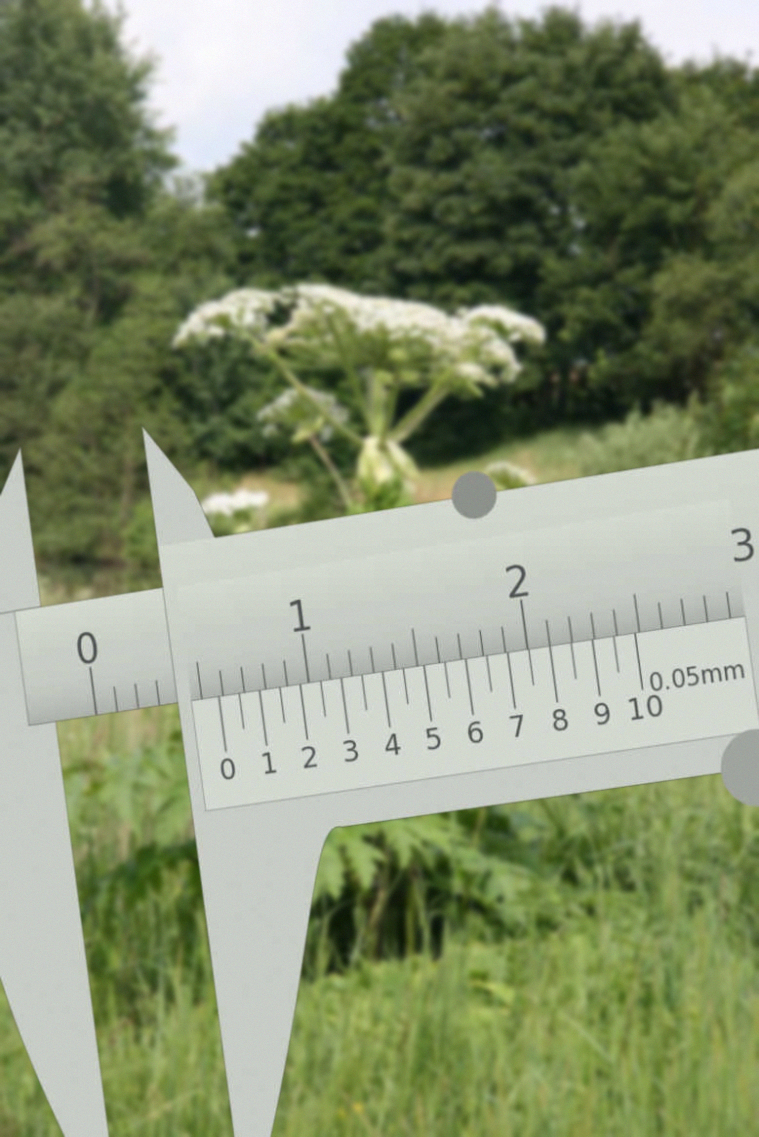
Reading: value=5.8 unit=mm
